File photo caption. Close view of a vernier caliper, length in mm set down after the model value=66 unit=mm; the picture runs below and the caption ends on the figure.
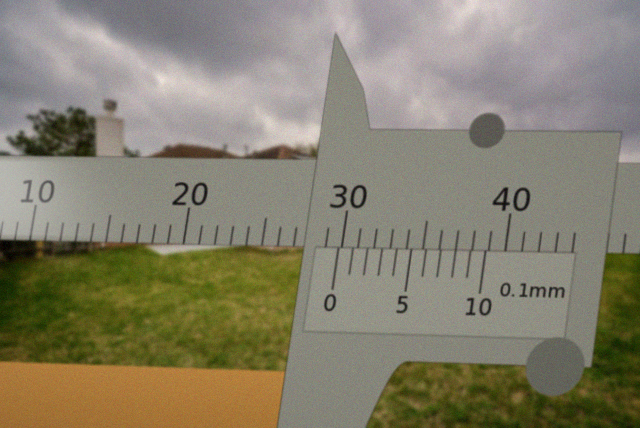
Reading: value=29.8 unit=mm
